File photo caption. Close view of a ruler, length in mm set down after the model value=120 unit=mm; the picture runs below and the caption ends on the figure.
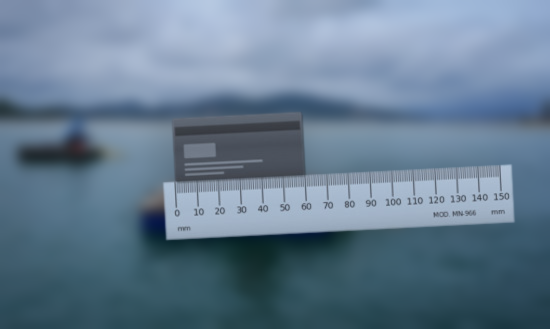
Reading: value=60 unit=mm
